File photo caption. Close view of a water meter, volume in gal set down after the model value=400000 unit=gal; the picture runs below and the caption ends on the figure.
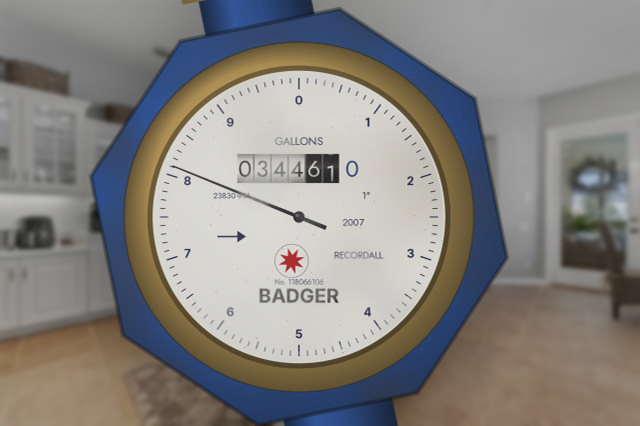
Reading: value=344608.1 unit=gal
